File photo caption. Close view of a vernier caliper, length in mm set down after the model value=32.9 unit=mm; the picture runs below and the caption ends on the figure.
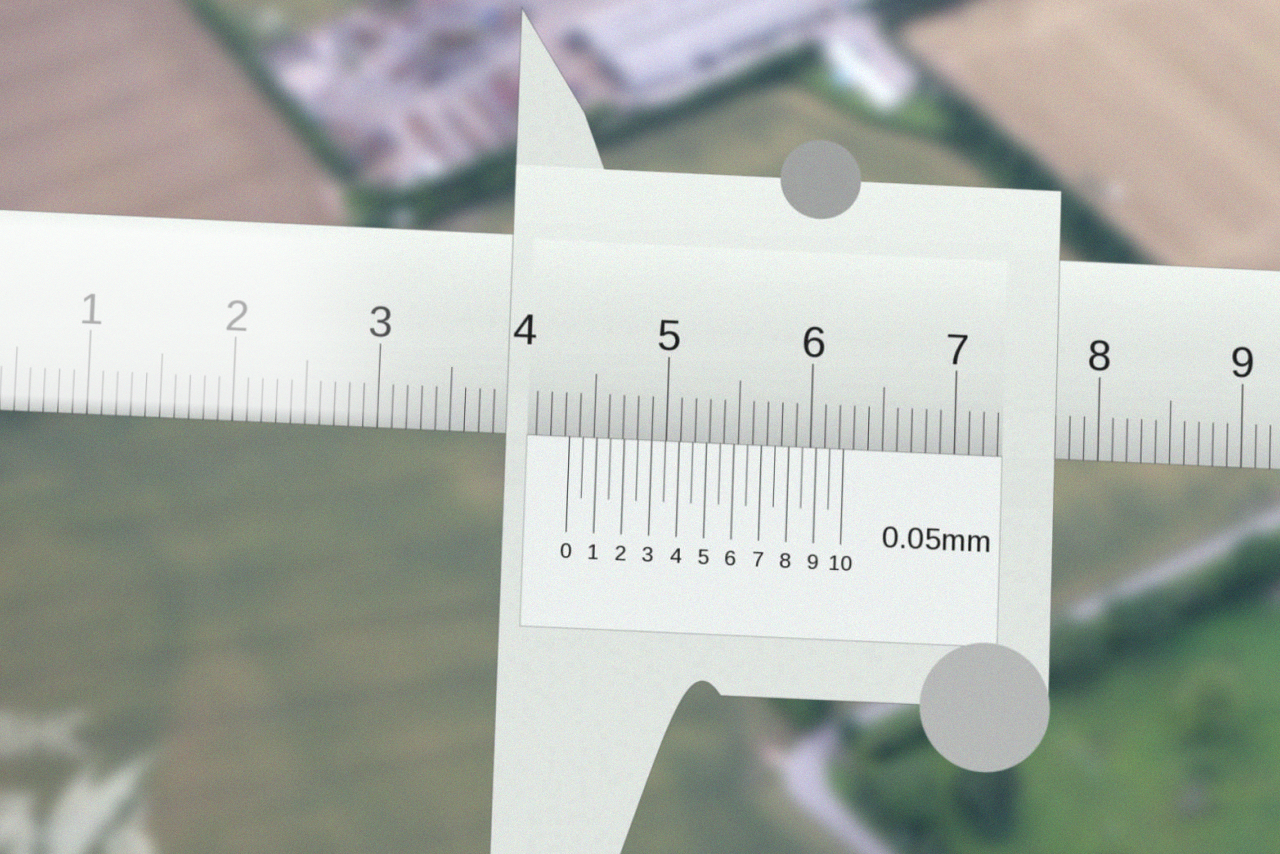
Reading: value=43.3 unit=mm
